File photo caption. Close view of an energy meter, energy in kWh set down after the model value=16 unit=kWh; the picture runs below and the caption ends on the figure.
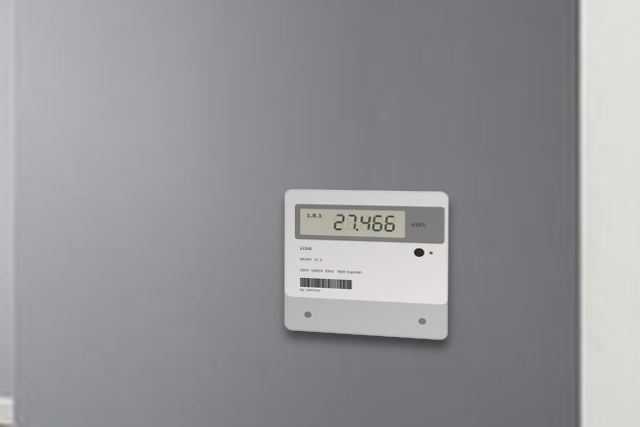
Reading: value=27.466 unit=kWh
